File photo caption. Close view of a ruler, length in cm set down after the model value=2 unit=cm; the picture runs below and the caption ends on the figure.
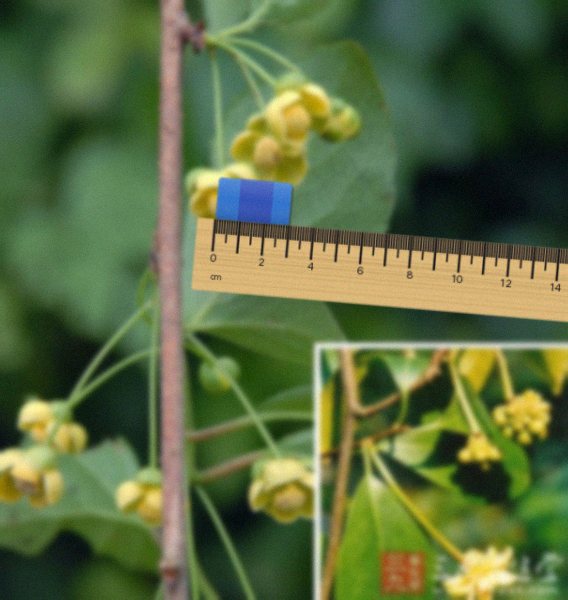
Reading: value=3 unit=cm
